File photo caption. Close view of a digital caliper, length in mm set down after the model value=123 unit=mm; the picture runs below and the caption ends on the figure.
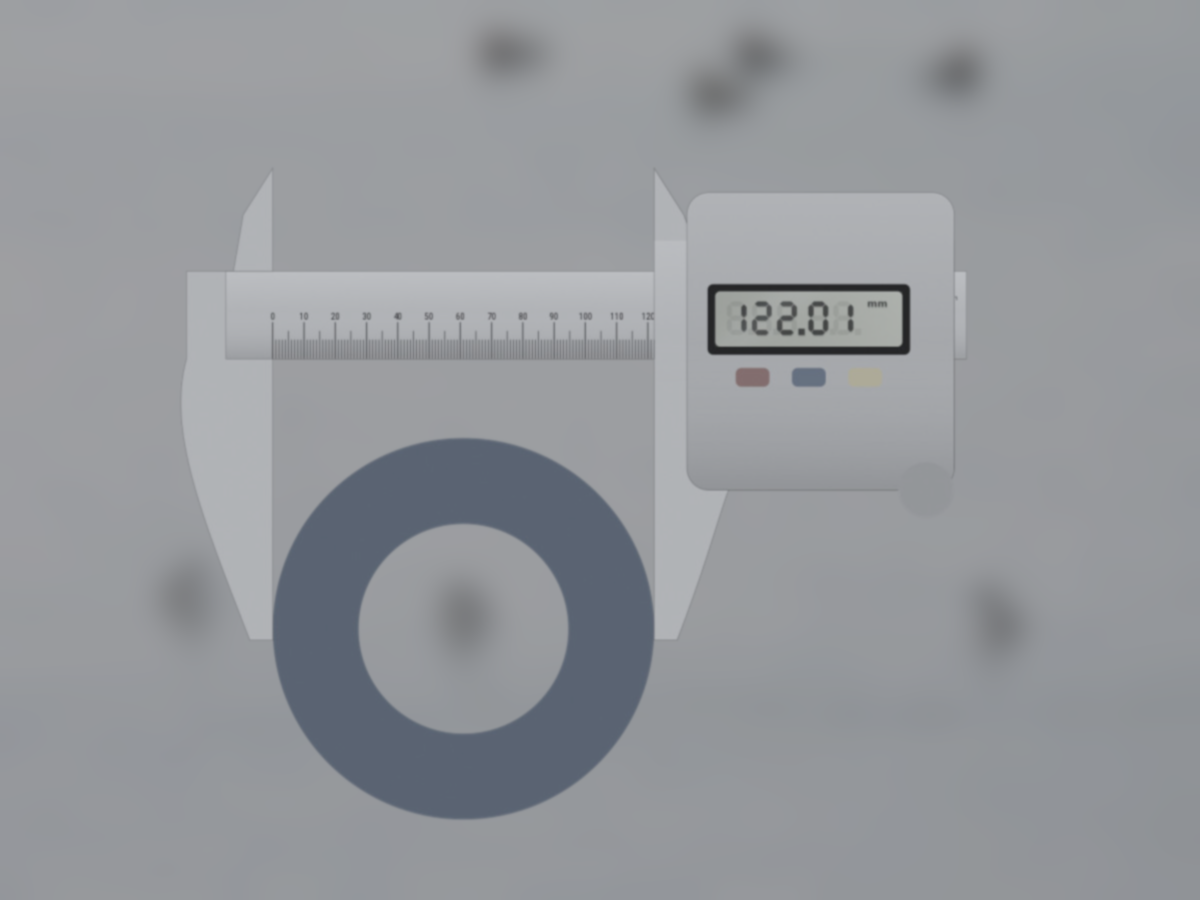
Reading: value=122.01 unit=mm
